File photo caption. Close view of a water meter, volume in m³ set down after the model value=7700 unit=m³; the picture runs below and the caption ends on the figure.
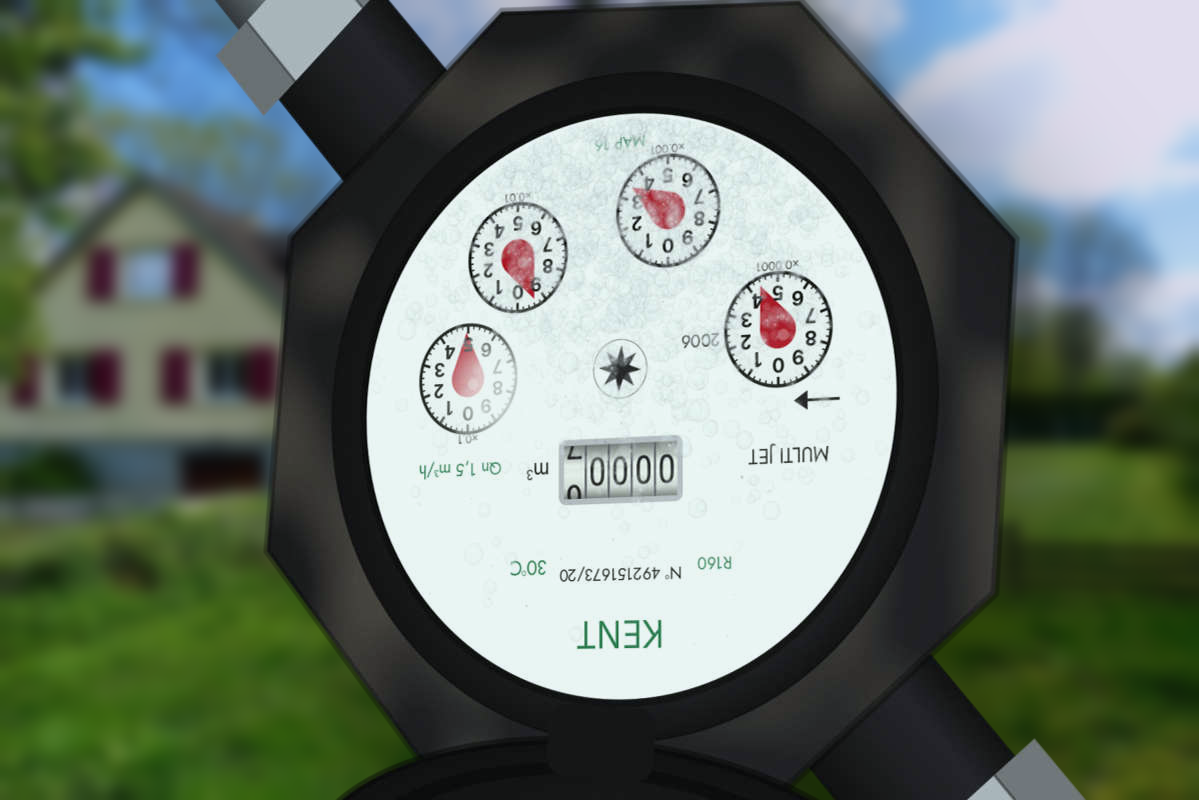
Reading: value=6.4934 unit=m³
